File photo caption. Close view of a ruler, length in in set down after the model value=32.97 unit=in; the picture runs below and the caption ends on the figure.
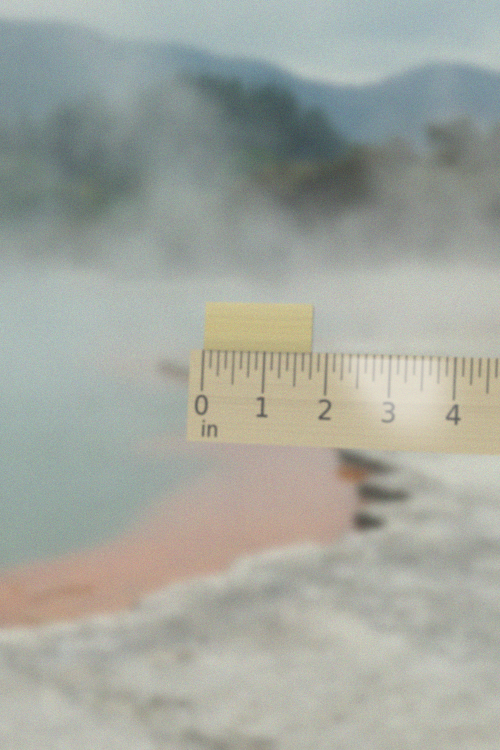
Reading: value=1.75 unit=in
